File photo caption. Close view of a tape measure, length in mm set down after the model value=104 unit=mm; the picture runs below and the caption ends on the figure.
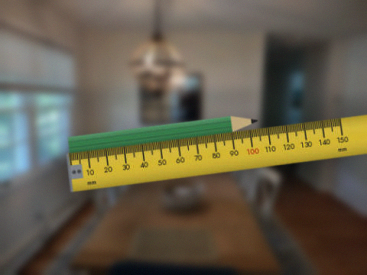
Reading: value=105 unit=mm
